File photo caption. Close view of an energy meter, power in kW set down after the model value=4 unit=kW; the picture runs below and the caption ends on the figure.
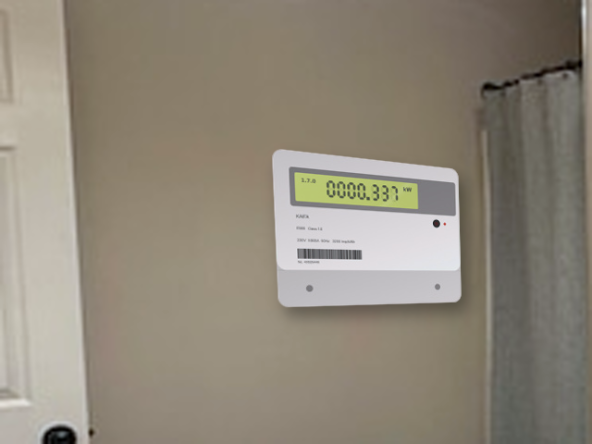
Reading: value=0.337 unit=kW
